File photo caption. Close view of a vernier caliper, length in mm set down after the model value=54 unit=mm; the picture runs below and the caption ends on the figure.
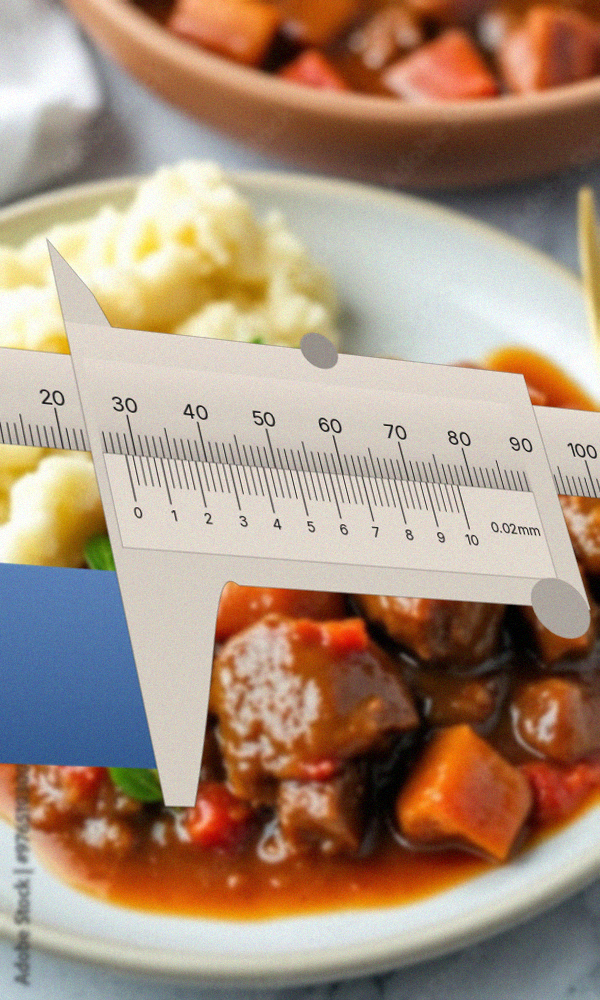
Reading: value=28.6 unit=mm
